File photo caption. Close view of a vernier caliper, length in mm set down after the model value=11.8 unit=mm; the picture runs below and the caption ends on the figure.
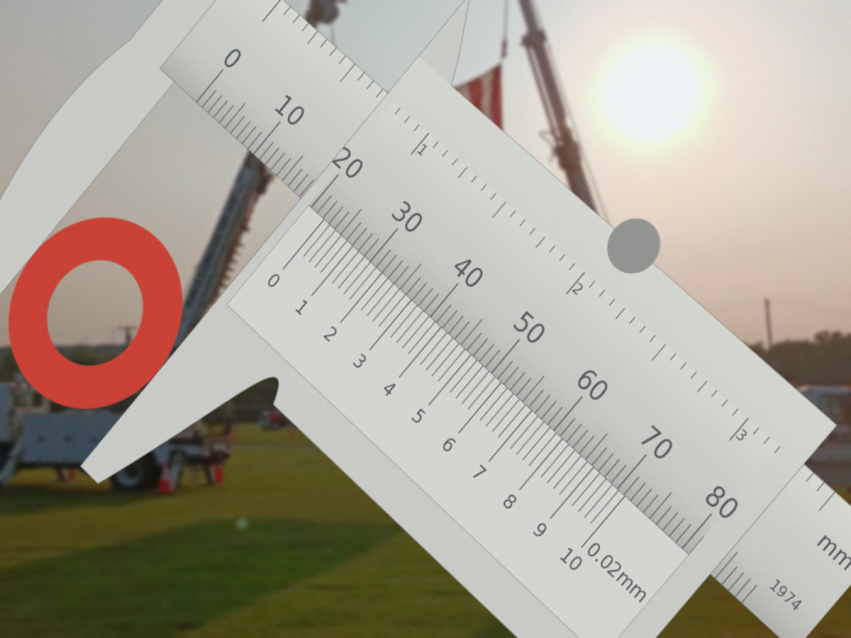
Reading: value=22.2 unit=mm
